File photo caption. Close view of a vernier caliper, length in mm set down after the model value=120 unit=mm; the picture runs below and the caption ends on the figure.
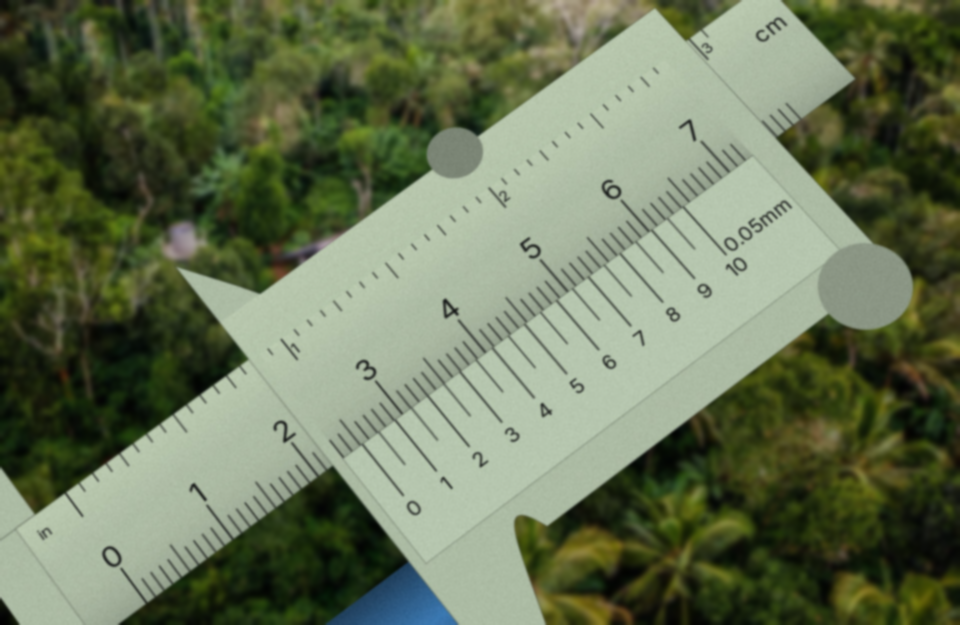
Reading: value=25.2 unit=mm
